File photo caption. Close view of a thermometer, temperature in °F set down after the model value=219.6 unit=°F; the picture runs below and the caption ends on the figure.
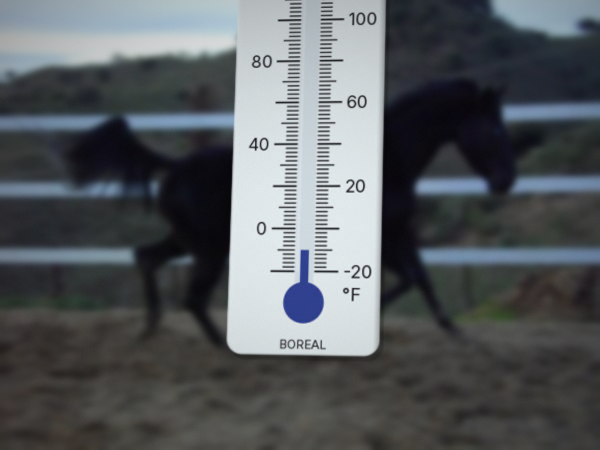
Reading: value=-10 unit=°F
